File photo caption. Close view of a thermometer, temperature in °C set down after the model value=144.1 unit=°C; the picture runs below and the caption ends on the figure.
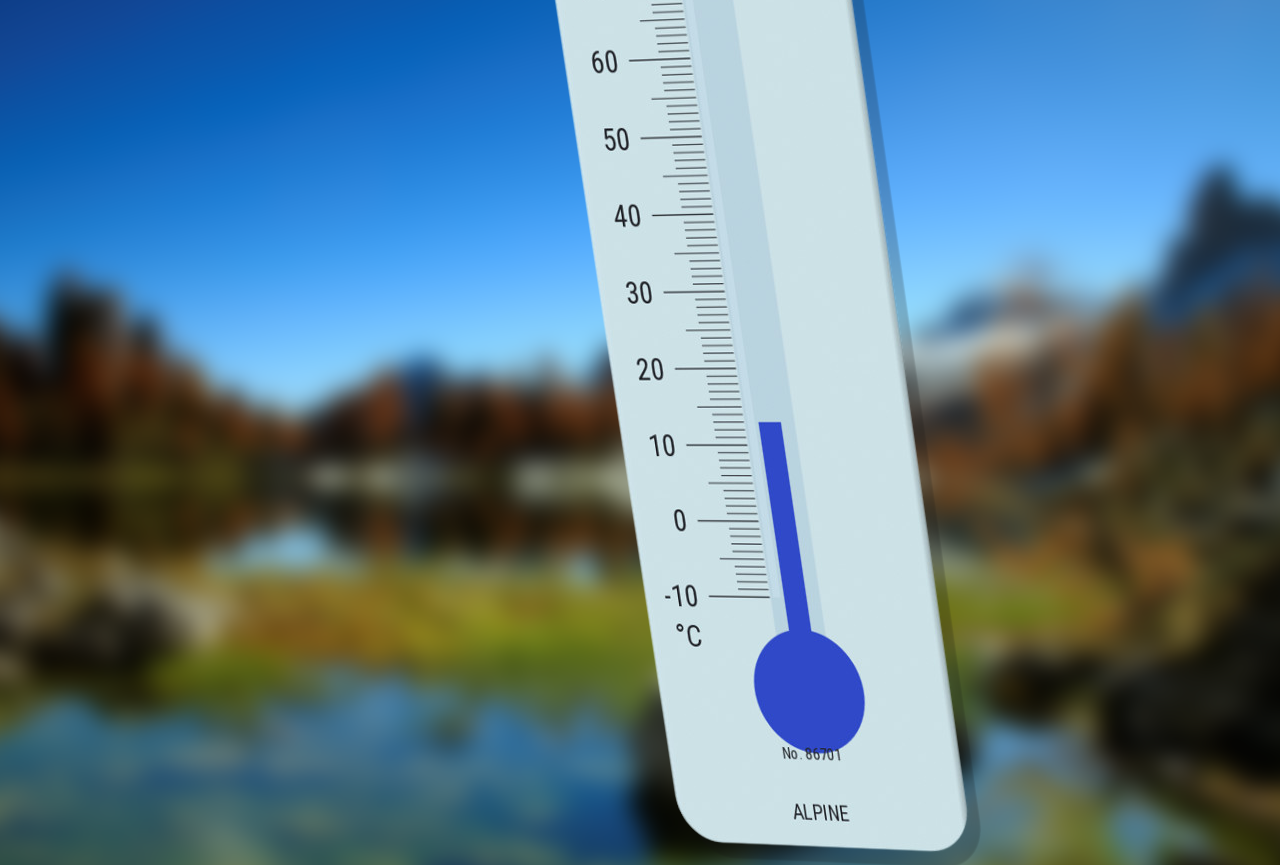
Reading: value=13 unit=°C
